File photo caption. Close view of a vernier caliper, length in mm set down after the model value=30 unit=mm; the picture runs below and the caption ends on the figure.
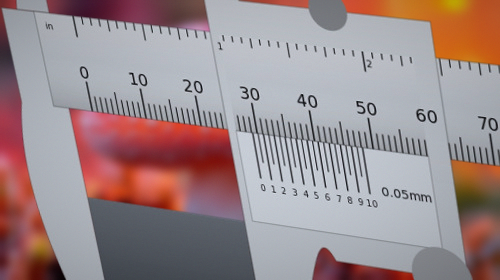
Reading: value=29.2 unit=mm
